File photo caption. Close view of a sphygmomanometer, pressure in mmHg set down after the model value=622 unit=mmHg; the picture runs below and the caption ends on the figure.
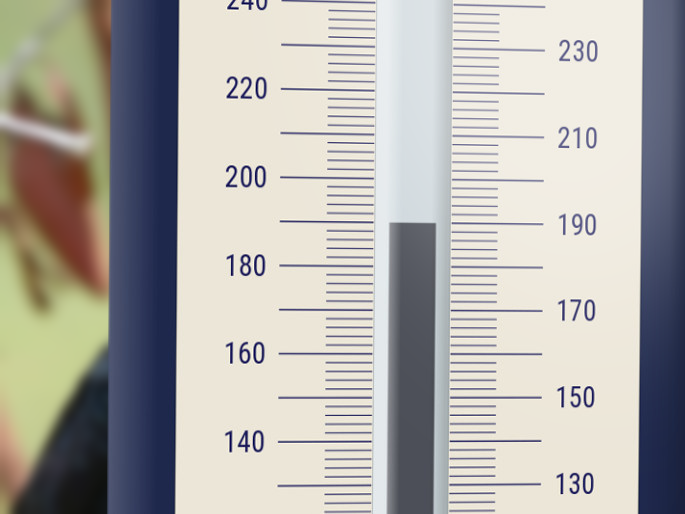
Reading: value=190 unit=mmHg
